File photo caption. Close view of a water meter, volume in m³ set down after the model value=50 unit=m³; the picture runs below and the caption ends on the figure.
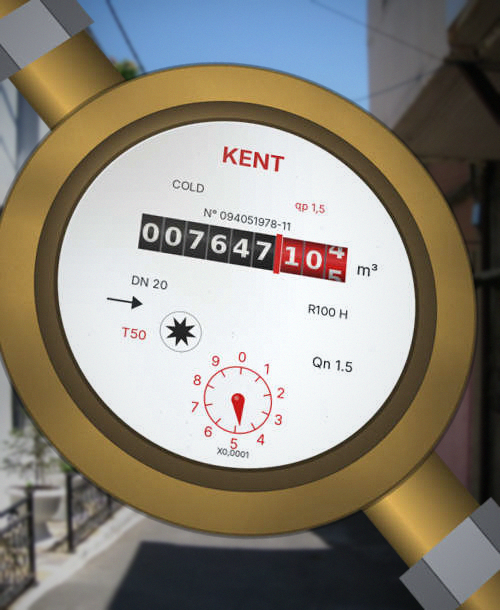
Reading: value=7647.1044 unit=m³
